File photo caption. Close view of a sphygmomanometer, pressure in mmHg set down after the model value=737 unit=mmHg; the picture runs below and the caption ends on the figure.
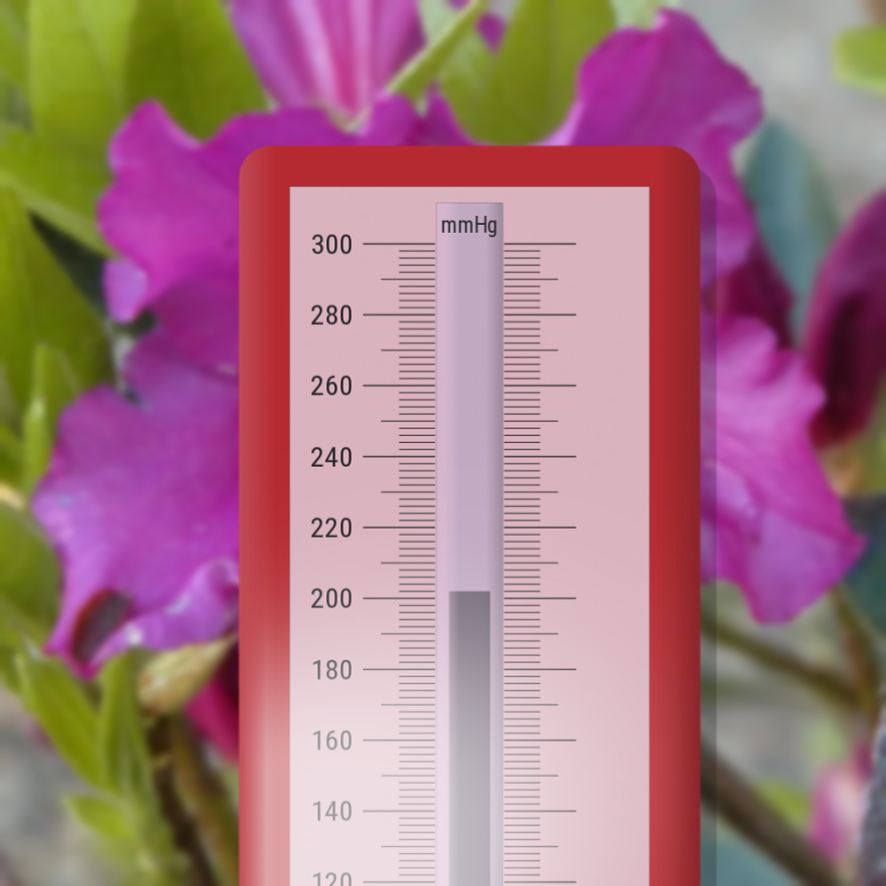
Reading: value=202 unit=mmHg
